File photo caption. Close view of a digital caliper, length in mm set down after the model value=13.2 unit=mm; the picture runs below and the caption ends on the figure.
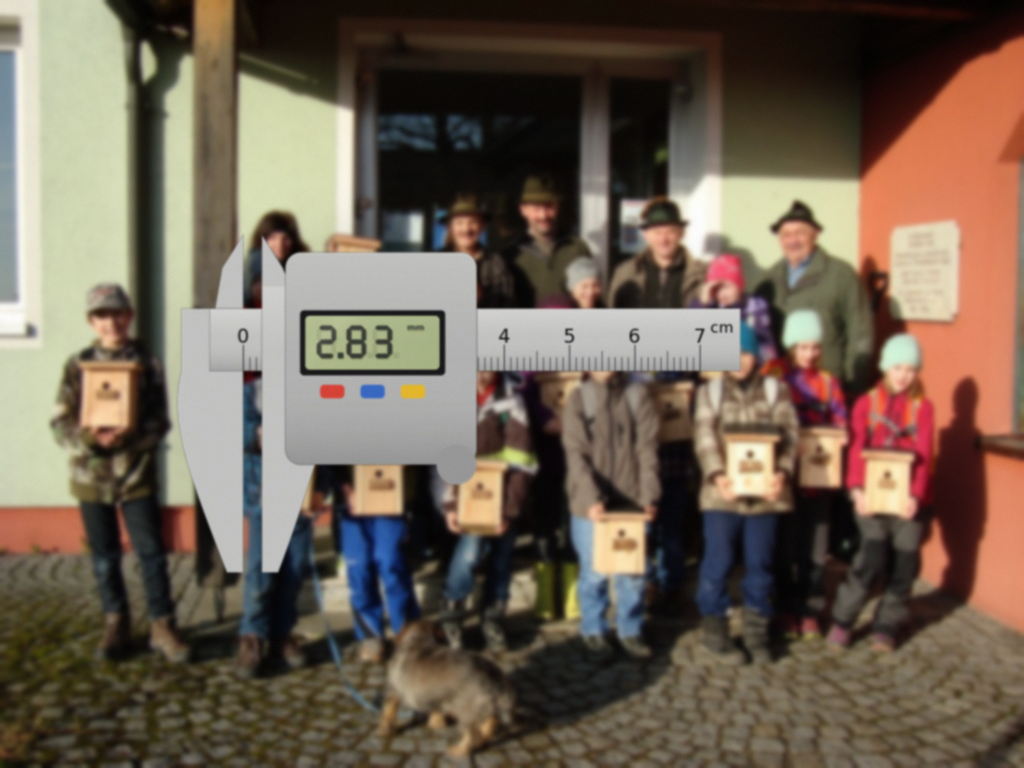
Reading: value=2.83 unit=mm
